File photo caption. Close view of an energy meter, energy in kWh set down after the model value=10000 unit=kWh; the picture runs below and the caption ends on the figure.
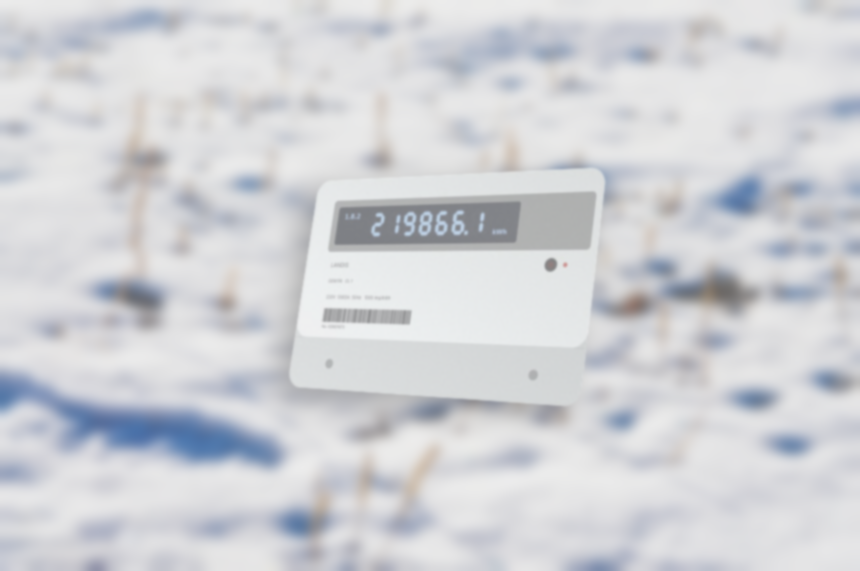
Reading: value=219866.1 unit=kWh
